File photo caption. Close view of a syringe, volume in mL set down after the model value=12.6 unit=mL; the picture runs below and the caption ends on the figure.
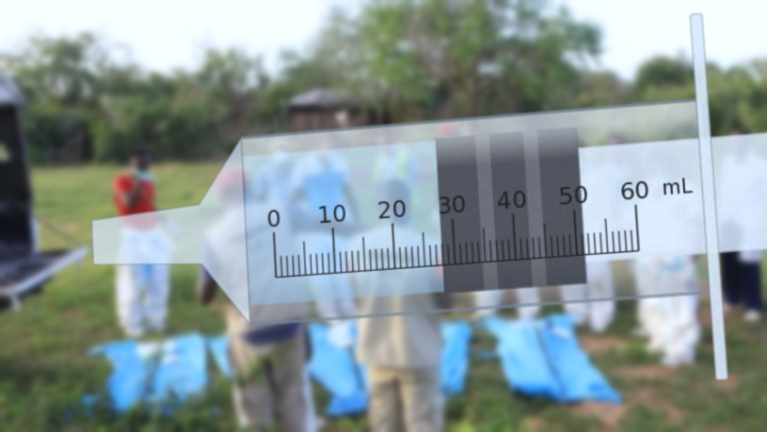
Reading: value=28 unit=mL
